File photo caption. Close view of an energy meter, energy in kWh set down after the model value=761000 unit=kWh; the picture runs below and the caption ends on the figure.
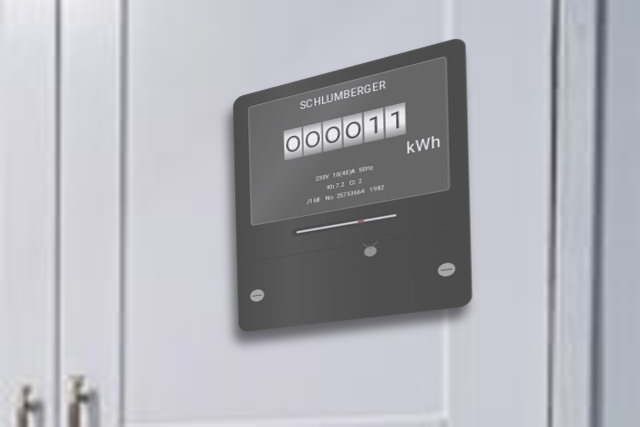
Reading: value=11 unit=kWh
